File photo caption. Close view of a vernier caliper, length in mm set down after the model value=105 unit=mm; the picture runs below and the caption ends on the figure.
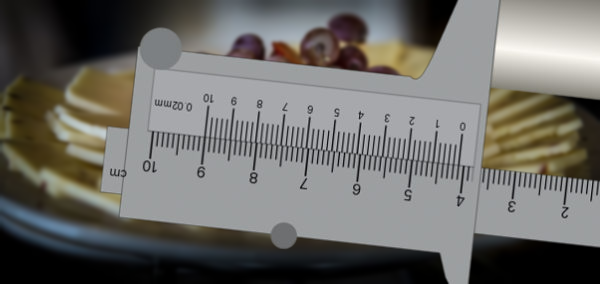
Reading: value=41.0 unit=mm
